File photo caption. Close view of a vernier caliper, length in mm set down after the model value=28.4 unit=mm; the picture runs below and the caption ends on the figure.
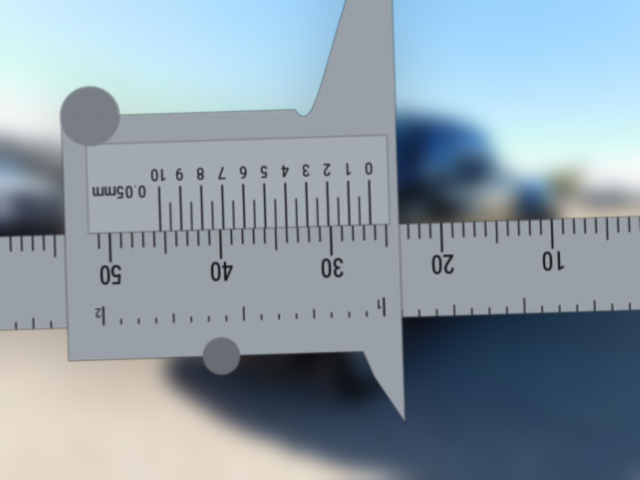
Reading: value=26.4 unit=mm
